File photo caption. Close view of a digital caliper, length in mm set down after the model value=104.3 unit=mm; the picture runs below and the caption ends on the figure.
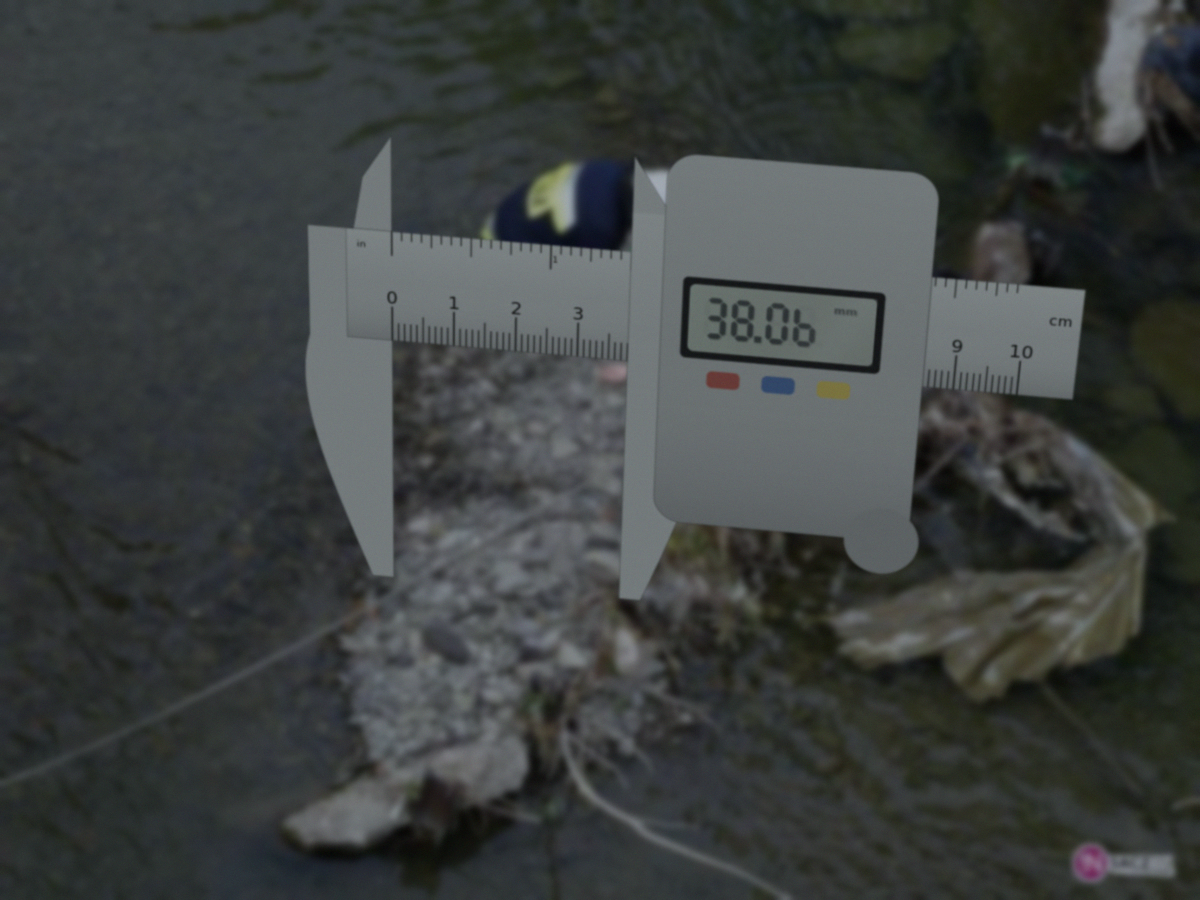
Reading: value=38.06 unit=mm
